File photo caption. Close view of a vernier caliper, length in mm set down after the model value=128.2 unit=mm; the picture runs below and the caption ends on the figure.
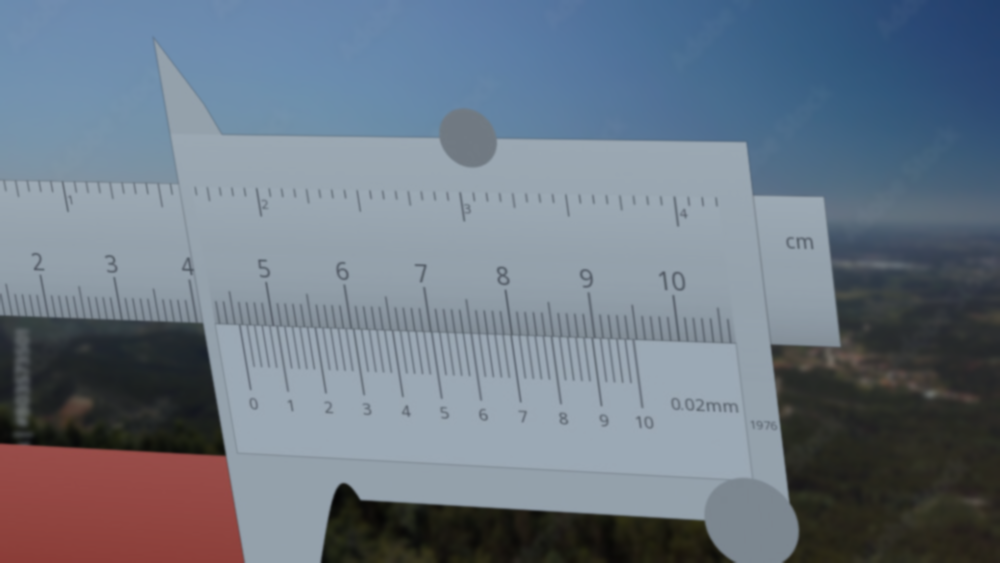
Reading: value=45.6 unit=mm
